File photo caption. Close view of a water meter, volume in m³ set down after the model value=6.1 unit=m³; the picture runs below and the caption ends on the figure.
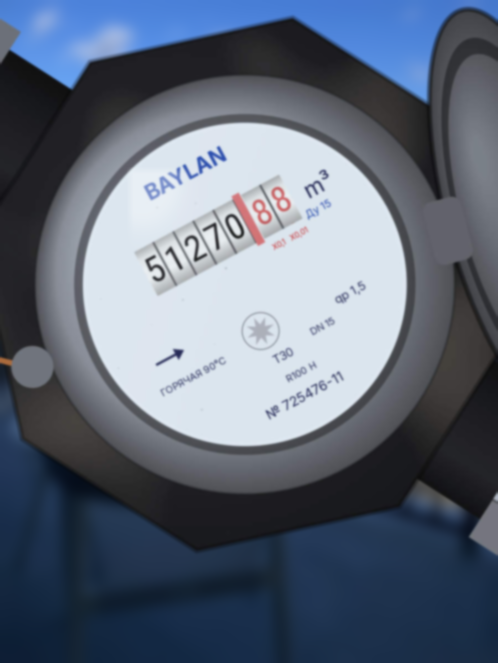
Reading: value=51270.88 unit=m³
